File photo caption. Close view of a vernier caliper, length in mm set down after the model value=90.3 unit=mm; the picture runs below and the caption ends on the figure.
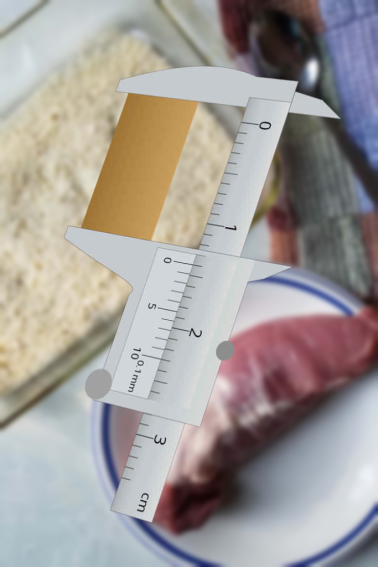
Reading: value=14.0 unit=mm
